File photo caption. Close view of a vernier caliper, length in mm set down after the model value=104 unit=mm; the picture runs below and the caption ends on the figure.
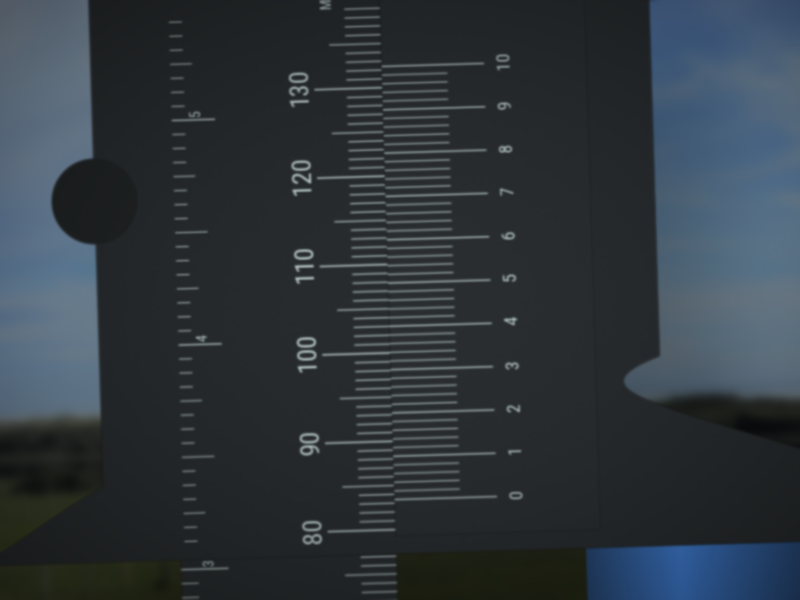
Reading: value=83.4 unit=mm
